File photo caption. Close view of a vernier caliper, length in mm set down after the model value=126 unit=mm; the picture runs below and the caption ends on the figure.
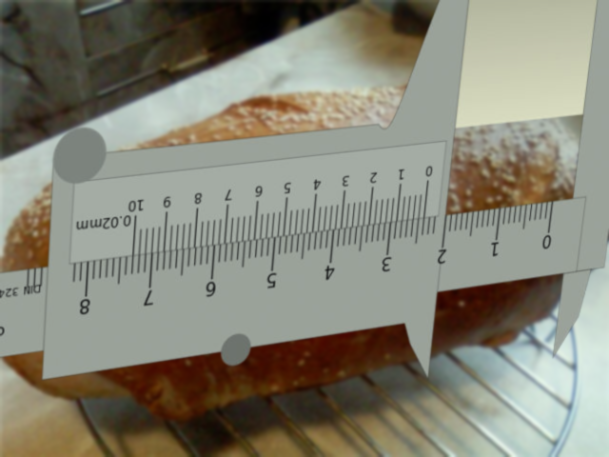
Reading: value=24.0 unit=mm
